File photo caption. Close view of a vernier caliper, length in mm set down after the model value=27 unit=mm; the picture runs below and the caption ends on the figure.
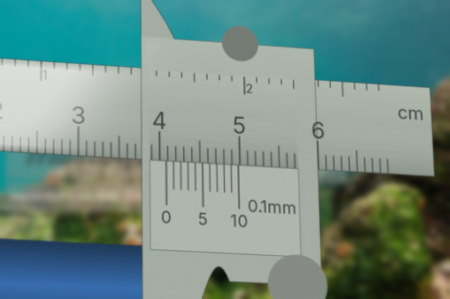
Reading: value=40.8 unit=mm
